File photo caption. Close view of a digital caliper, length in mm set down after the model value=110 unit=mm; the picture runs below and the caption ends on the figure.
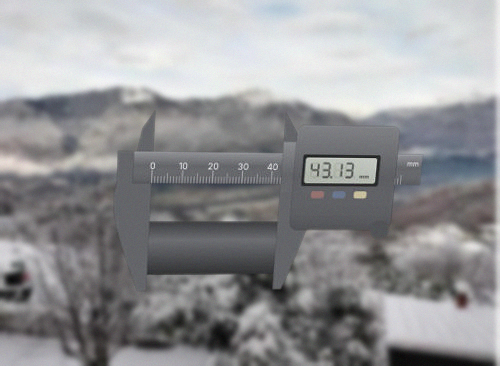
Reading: value=43.13 unit=mm
